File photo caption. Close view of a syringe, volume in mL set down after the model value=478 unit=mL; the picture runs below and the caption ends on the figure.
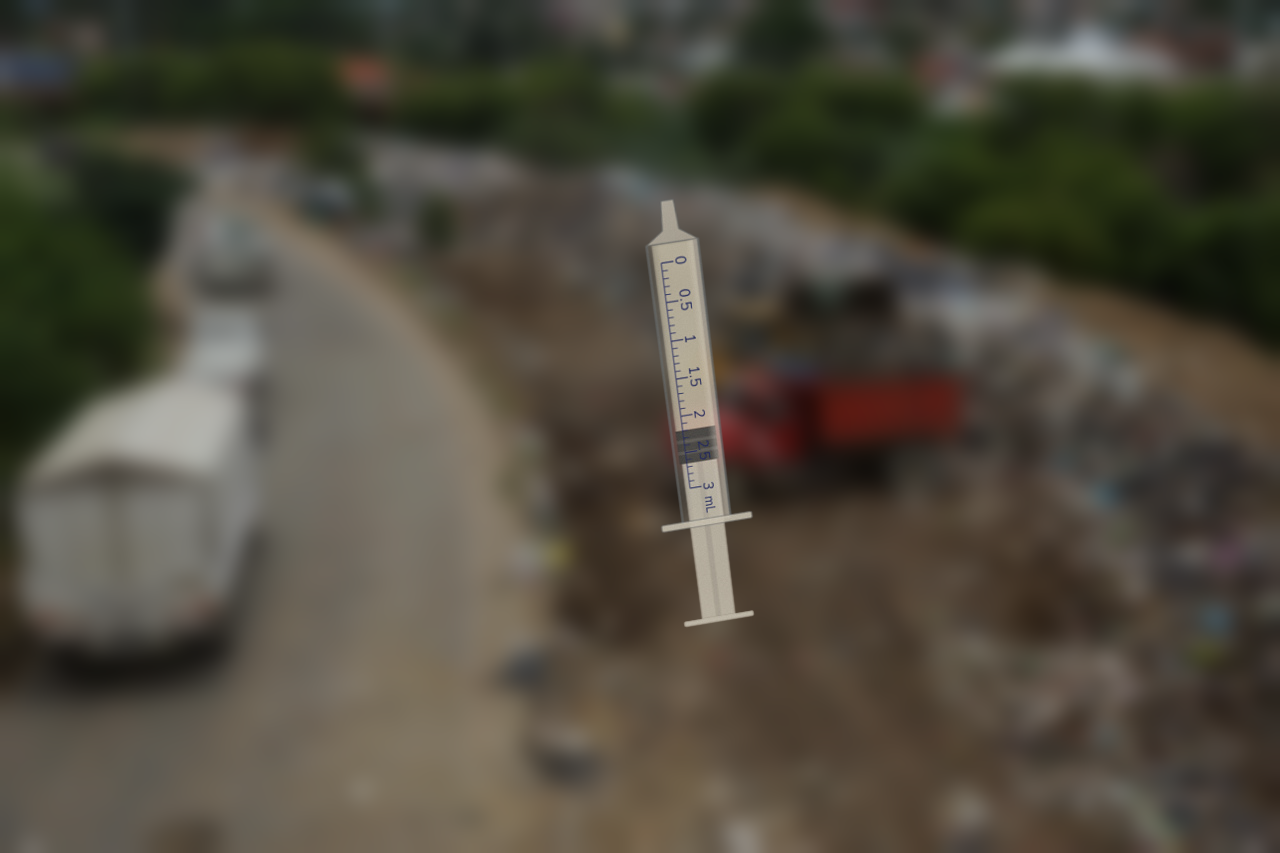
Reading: value=2.2 unit=mL
